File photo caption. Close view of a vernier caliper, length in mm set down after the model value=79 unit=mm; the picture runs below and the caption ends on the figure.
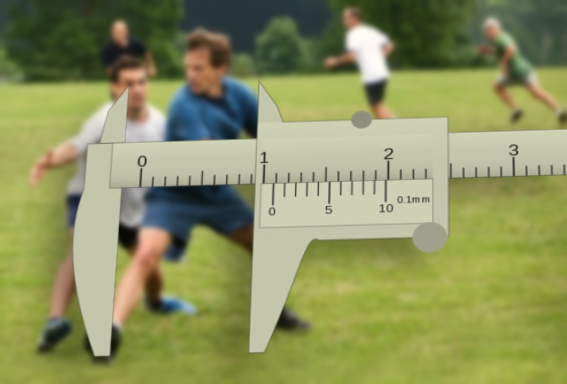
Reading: value=10.8 unit=mm
